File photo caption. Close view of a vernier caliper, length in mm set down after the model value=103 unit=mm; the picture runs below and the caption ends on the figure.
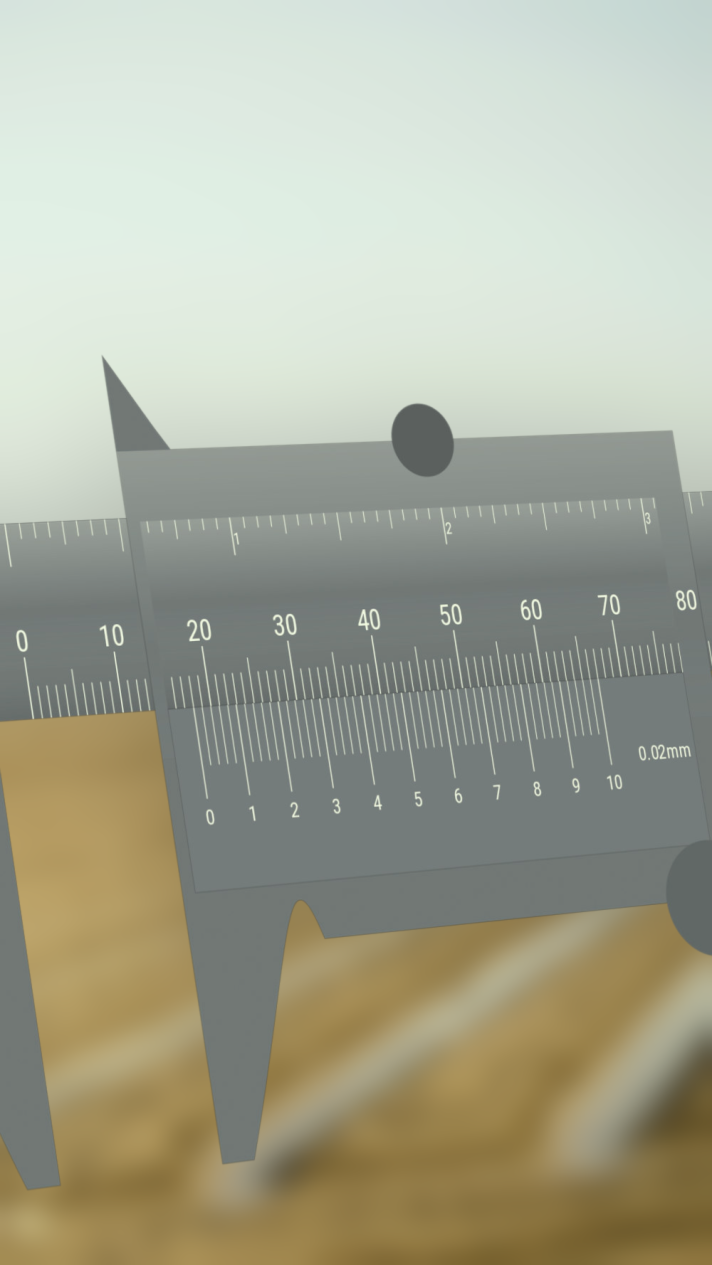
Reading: value=18.0 unit=mm
